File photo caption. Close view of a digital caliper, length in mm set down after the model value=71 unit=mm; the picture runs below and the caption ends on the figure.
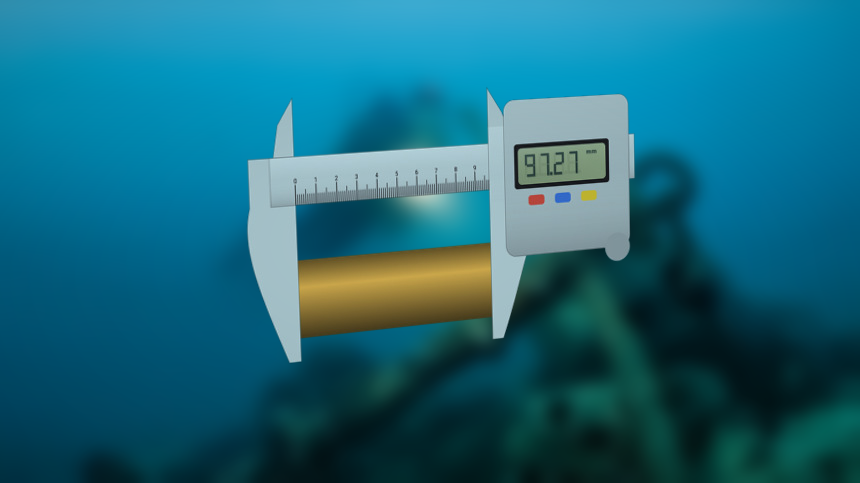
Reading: value=97.27 unit=mm
